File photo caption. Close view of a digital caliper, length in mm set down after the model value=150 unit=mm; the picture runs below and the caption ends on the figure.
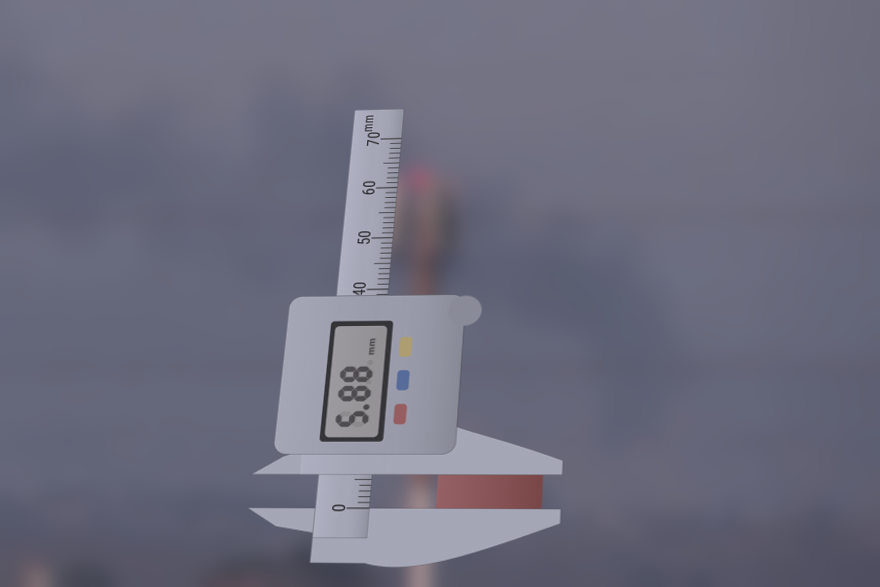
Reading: value=5.88 unit=mm
